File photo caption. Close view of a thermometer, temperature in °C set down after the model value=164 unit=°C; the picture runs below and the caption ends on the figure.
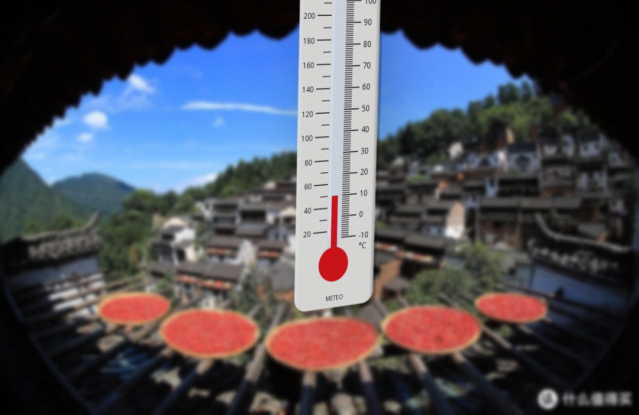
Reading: value=10 unit=°C
